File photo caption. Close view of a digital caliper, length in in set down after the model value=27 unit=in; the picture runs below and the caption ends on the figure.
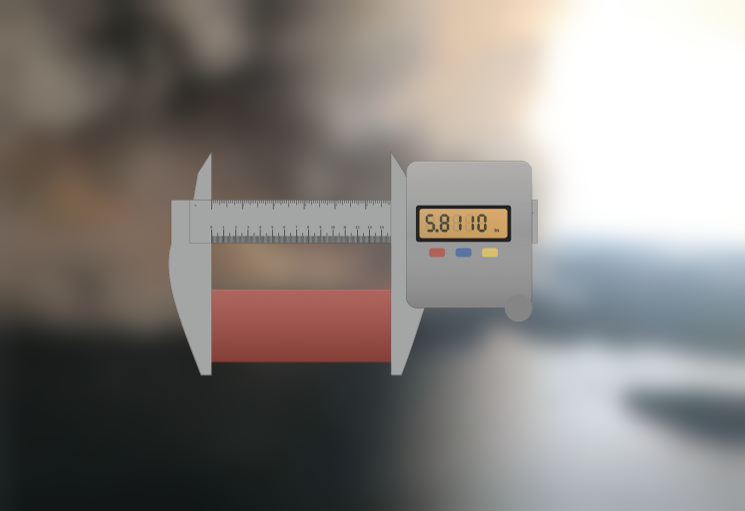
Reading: value=5.8110 unit=in
